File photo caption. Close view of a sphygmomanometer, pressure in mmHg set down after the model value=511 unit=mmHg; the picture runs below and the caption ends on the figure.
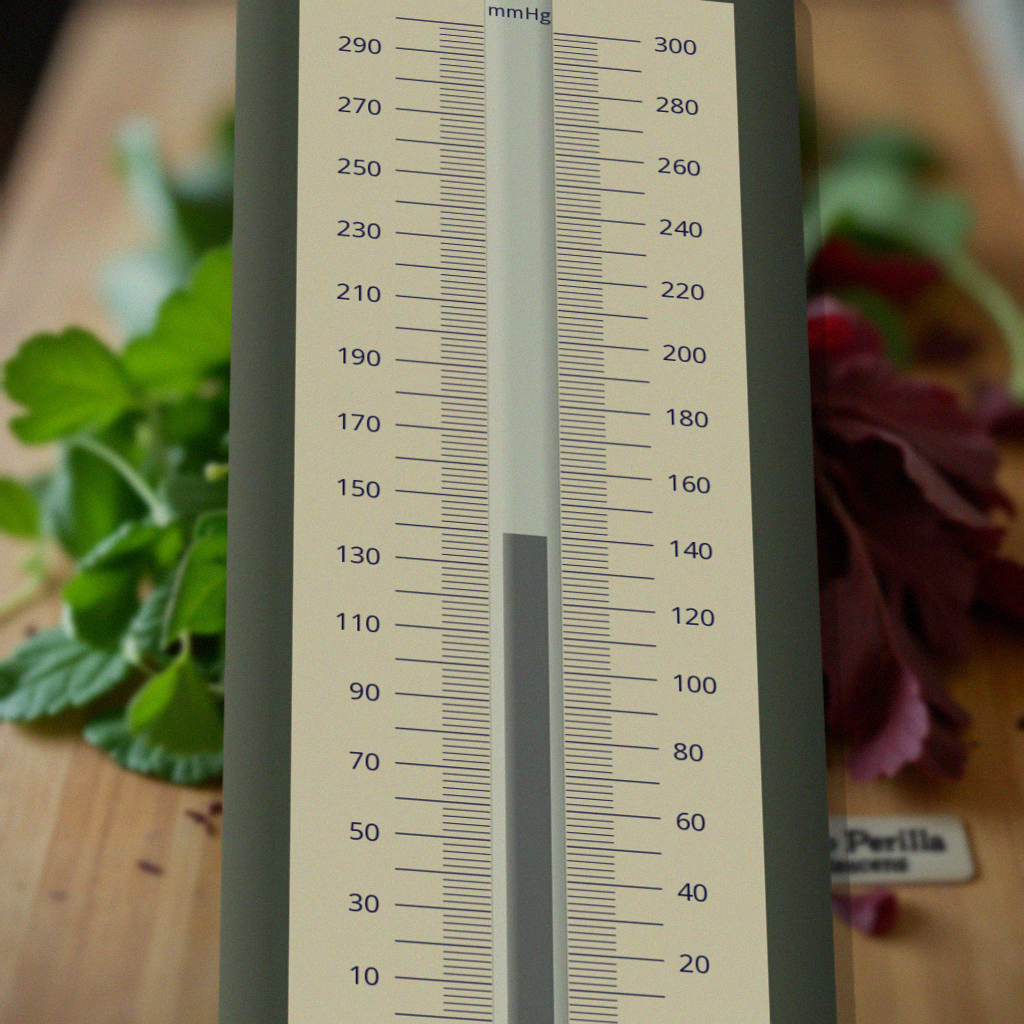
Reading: value=140 unit=mmHg
